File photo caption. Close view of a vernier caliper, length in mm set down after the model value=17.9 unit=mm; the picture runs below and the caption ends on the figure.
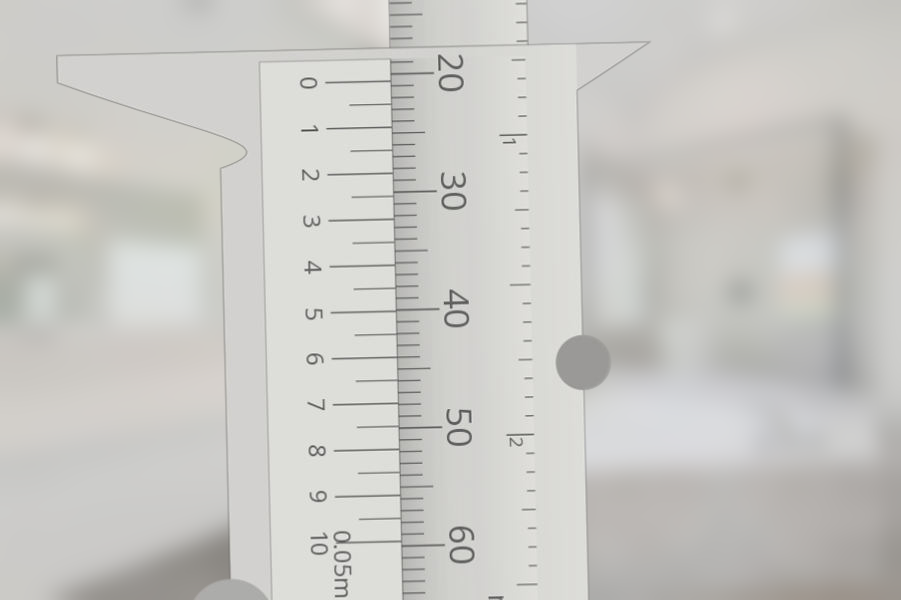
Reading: value=20.6 unit=mm
